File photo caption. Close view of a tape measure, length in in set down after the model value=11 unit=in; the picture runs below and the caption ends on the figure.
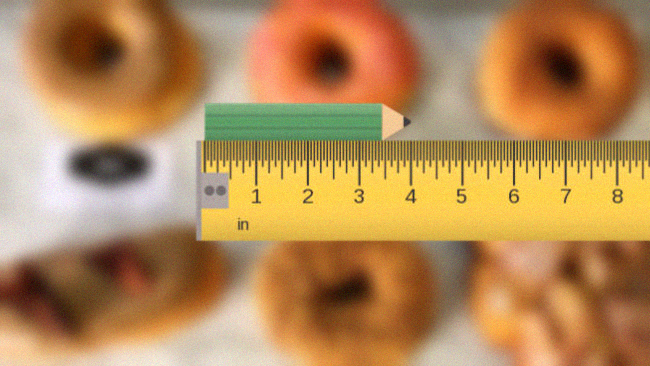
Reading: value=4 unit=in
